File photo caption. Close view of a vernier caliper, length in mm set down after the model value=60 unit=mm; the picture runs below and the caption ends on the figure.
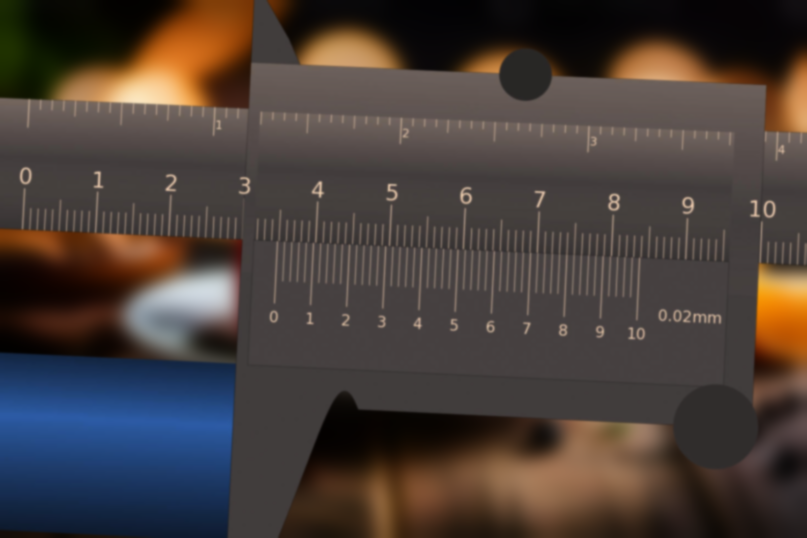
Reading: value=34.8 unit=mm
